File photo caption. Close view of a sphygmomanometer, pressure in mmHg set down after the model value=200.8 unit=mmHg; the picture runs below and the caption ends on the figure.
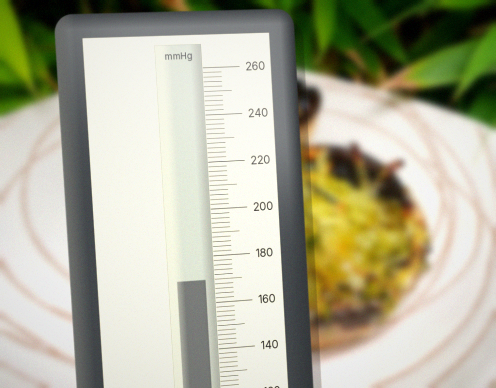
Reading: value=170 unit=mmHg
